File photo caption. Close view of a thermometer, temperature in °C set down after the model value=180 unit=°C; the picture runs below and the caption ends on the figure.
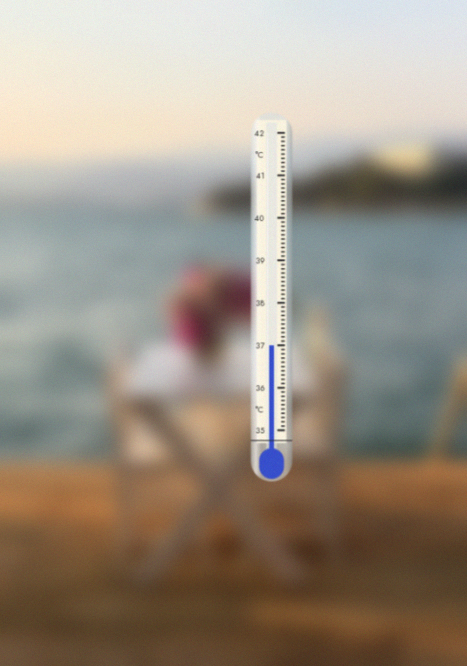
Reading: value=37 unit=°C
